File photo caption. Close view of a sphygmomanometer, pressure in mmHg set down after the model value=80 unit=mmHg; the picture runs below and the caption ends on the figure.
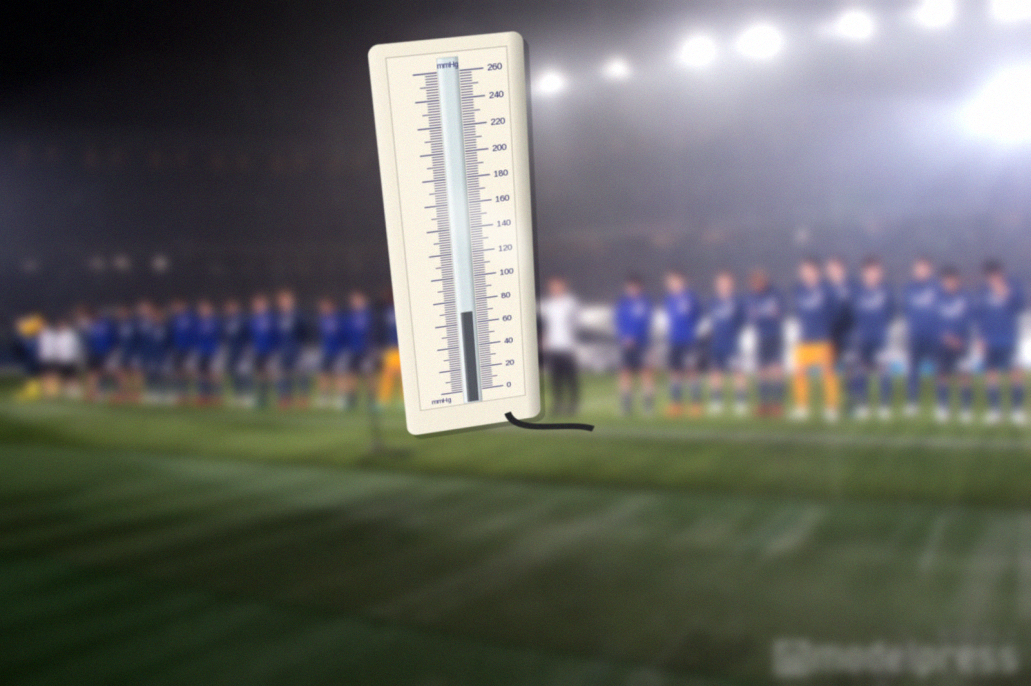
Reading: value=70 unit=mmHg
